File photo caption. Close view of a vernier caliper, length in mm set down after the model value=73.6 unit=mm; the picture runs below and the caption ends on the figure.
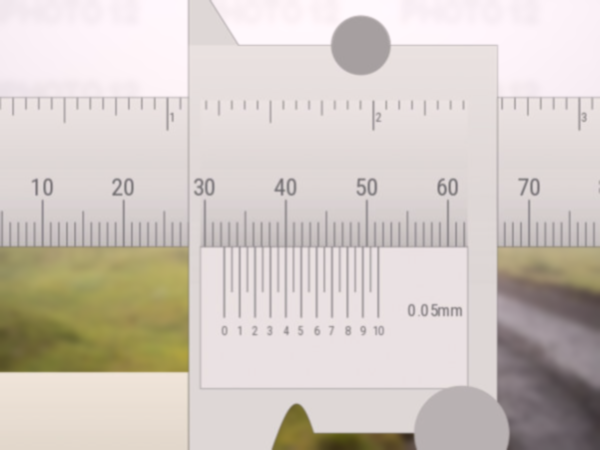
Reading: value=32.4 unit=mm
